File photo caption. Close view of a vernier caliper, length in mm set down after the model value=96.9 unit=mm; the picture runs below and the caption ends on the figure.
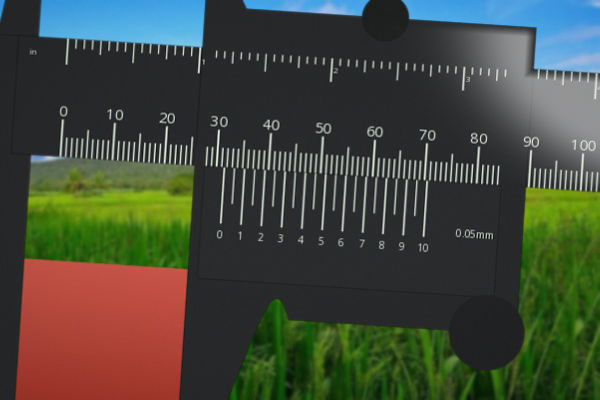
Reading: value=31.5 unit=mm
